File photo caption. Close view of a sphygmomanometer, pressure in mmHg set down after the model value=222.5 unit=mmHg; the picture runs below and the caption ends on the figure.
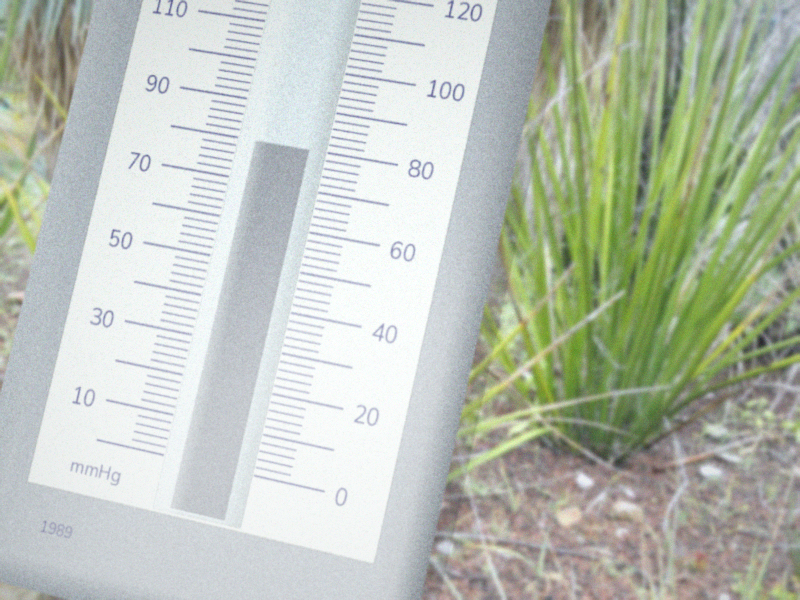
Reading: value=80 unit=mmHg
